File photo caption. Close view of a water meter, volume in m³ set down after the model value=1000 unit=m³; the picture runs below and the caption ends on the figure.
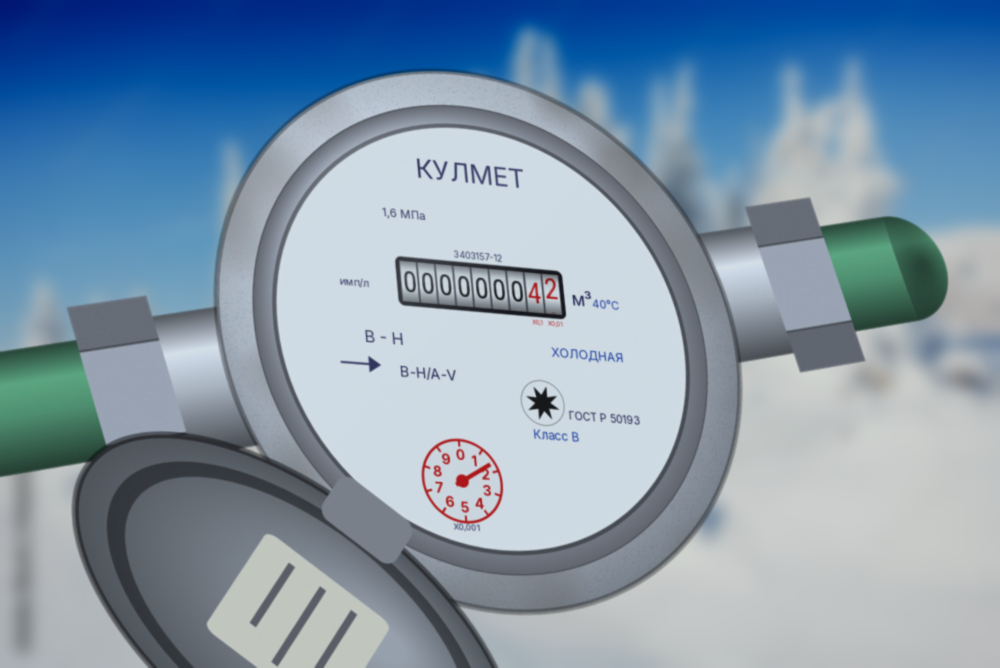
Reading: value=0.421 unit=m³
